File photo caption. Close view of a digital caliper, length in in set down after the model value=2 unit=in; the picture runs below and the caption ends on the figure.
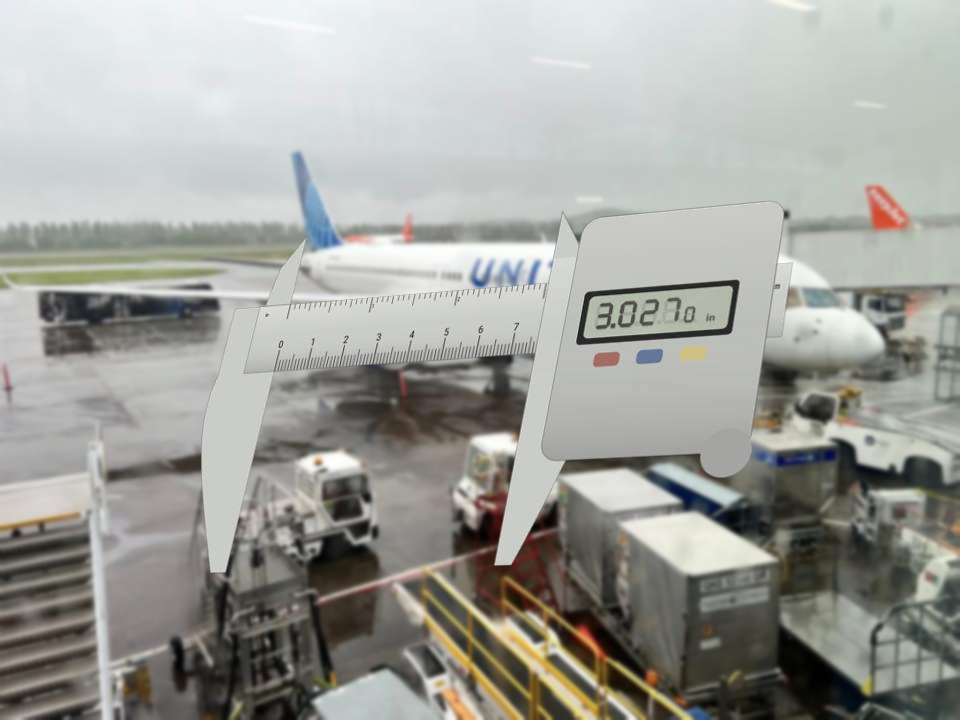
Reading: value=3.0270 unit=in
